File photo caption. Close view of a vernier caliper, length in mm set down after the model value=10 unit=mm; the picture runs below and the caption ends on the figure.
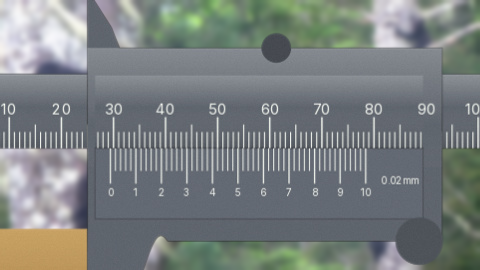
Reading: value=29.4 unit=mm
